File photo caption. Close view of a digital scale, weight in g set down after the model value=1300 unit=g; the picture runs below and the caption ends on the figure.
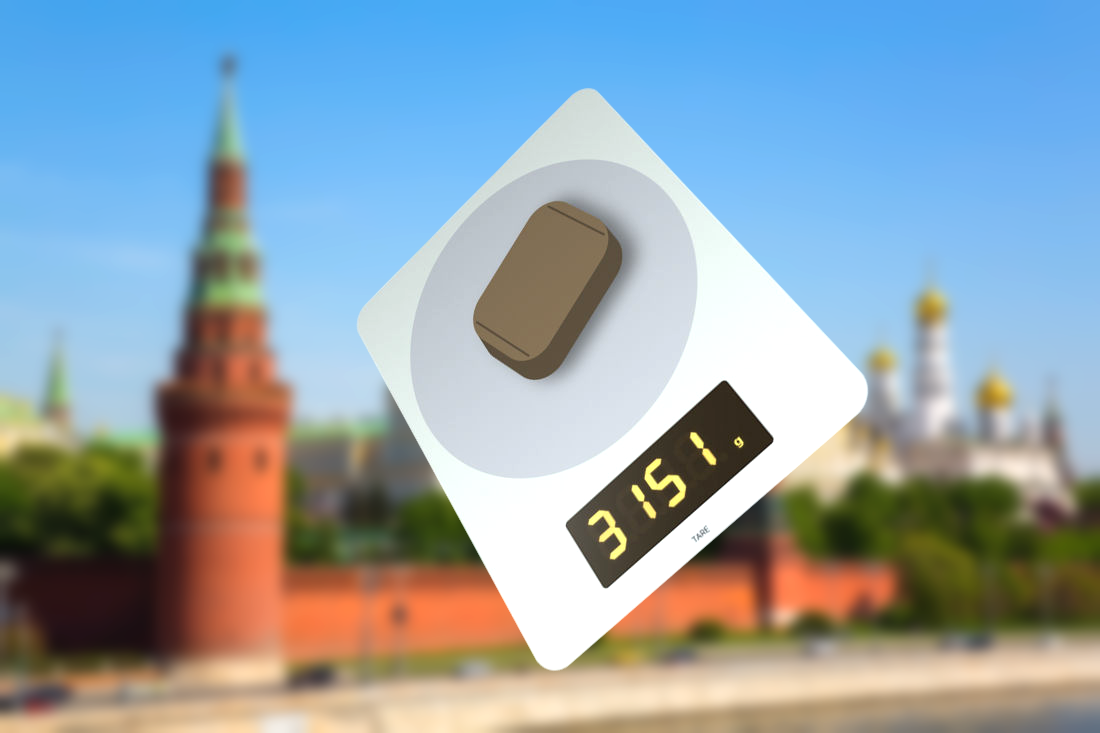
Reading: value=3151 unit=g
